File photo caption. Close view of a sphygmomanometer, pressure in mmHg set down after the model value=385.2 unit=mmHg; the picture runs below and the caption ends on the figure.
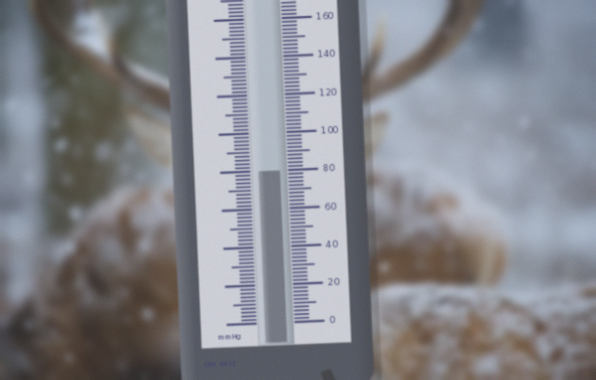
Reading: value=80 unit=mmHg
